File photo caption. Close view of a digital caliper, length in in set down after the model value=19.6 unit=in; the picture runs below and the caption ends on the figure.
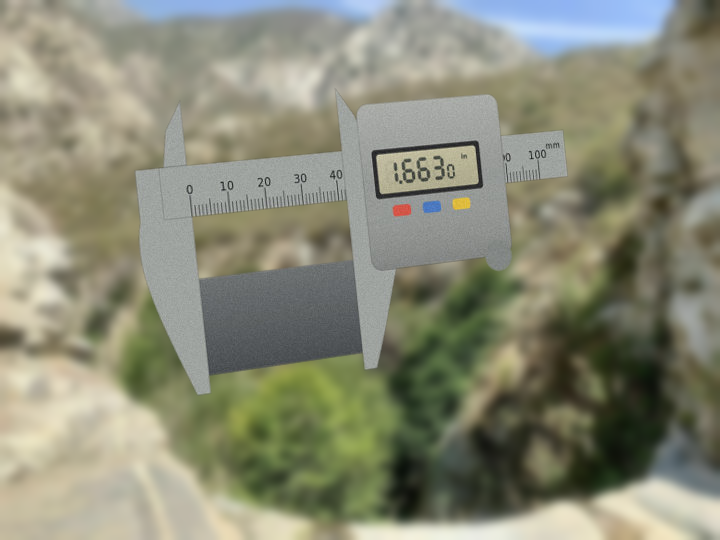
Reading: value=1.6630 unit=in
